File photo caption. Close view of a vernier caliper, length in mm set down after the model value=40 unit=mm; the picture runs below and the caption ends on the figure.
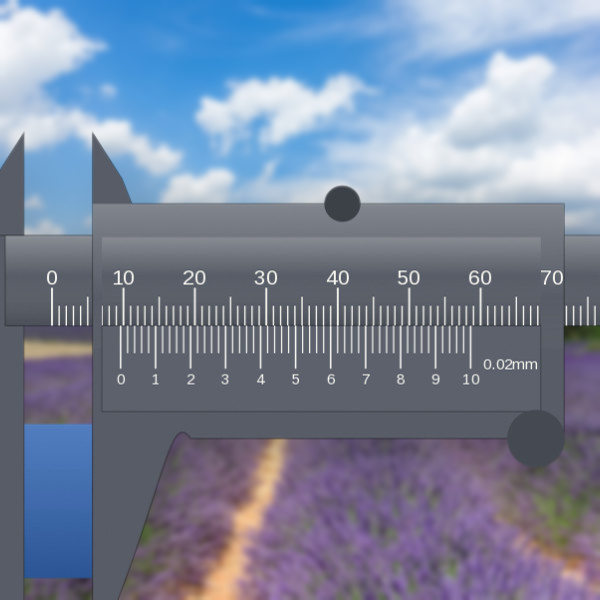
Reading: value=9.6 unit=mm
